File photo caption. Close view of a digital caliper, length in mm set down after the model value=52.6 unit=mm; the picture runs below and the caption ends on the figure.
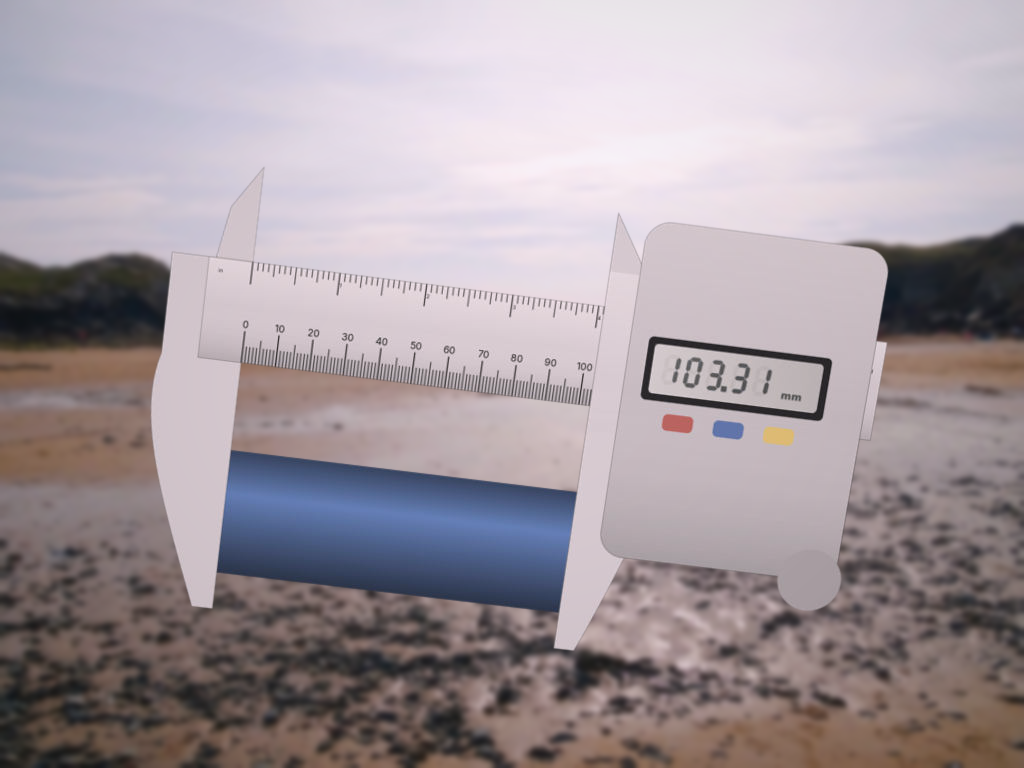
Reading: value=103.31 unit=mm
